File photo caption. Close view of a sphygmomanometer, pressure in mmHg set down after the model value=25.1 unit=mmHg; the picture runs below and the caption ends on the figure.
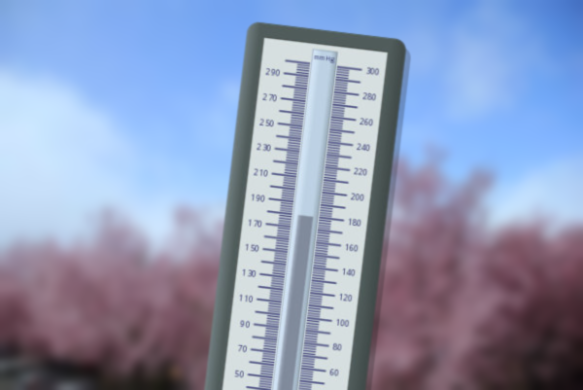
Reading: value=180 unit=mmHg
